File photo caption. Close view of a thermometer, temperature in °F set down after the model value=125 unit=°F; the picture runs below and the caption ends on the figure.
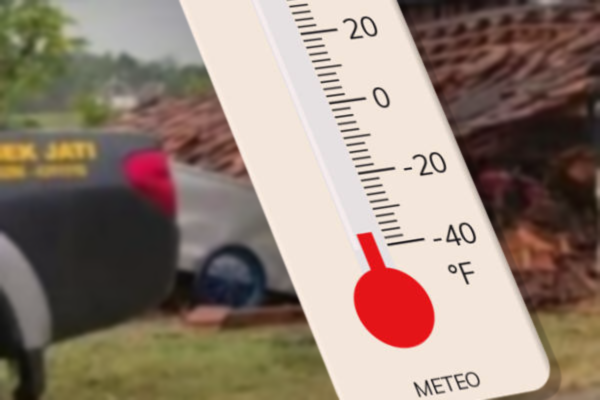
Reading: value=-36 unit=°F
